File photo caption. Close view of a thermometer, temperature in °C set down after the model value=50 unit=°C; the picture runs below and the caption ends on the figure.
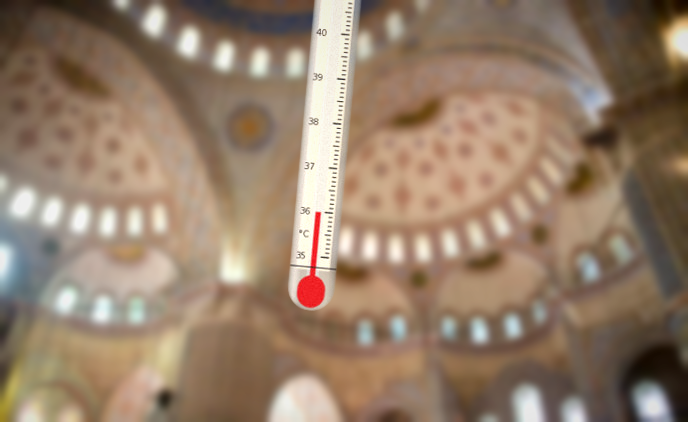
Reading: value=36 unit=°C
